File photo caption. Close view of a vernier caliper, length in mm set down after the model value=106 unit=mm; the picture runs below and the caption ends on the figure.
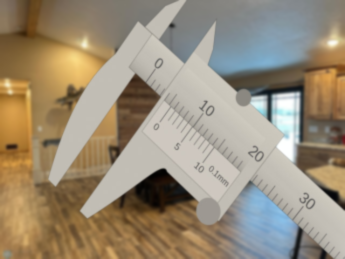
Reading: value=5.4 unit=mm
